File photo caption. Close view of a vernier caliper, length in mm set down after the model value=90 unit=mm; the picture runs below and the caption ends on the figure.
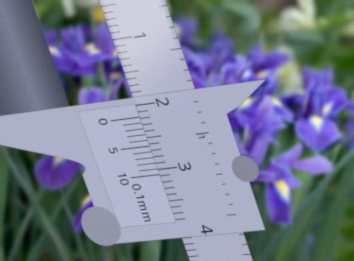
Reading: value=21.8 unit=mm
